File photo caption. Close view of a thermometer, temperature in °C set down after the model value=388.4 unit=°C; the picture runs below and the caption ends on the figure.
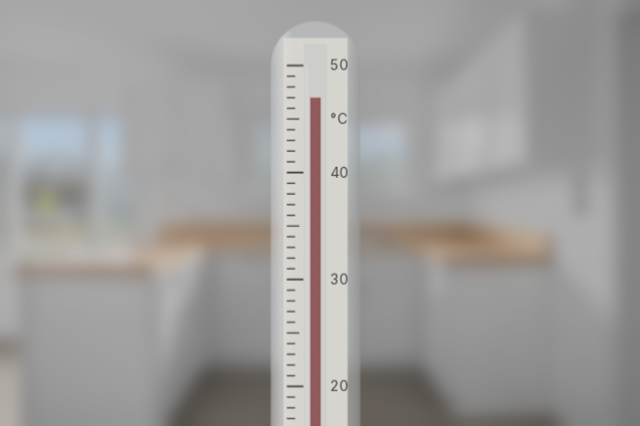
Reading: value=47 unit=°C
